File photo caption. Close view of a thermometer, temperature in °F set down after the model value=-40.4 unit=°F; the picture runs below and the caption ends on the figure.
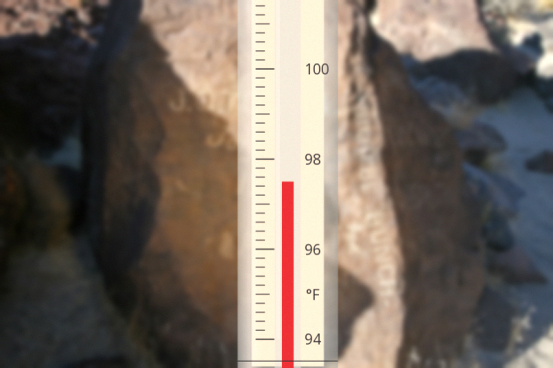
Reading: value=97.5 unit=°F
